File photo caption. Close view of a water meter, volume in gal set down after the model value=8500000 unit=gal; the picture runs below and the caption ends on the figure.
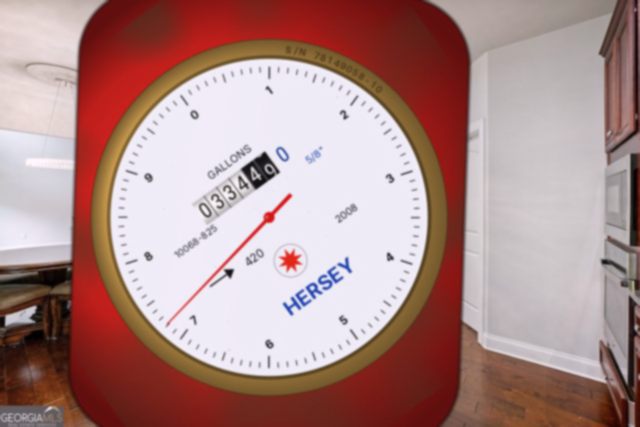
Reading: value=334487.2 unit=gal
